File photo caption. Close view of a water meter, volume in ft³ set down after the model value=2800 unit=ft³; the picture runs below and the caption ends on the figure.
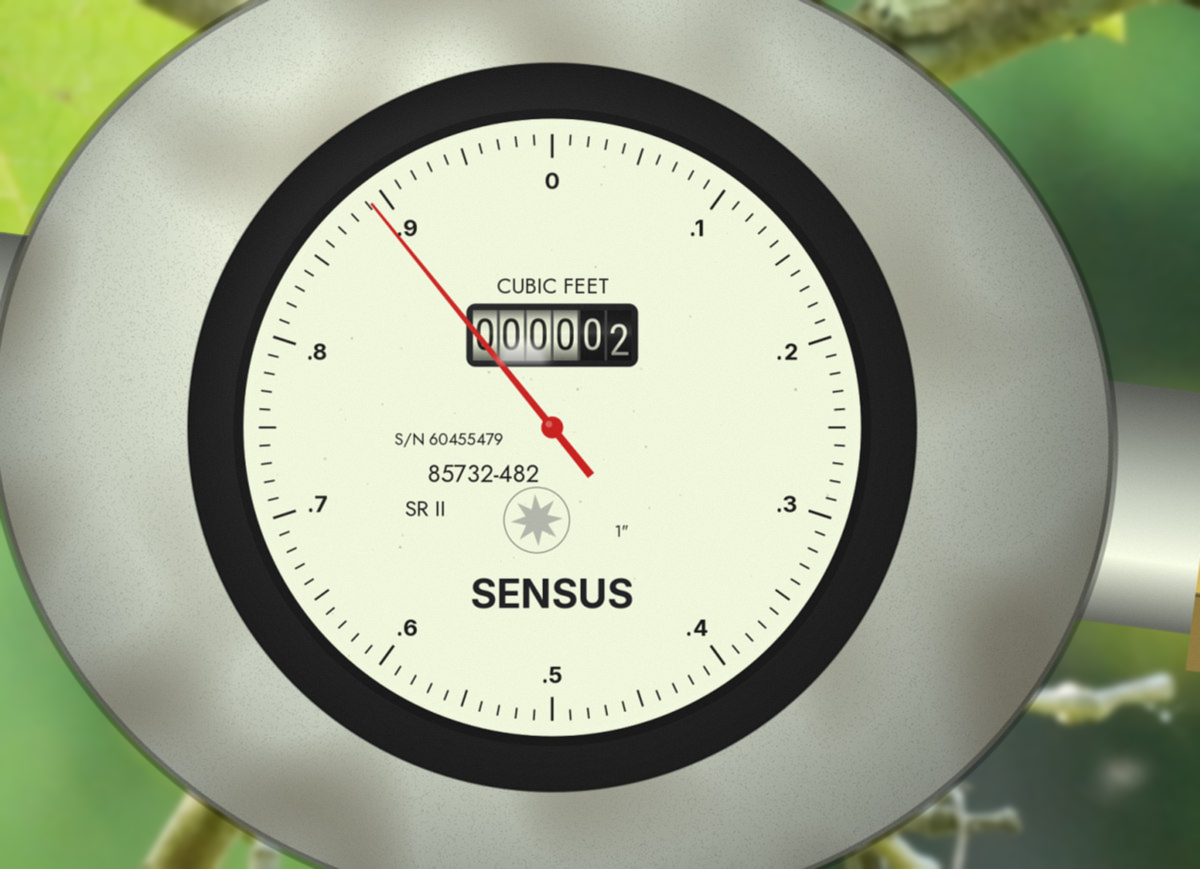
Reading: value=1.89 unit=ft³
